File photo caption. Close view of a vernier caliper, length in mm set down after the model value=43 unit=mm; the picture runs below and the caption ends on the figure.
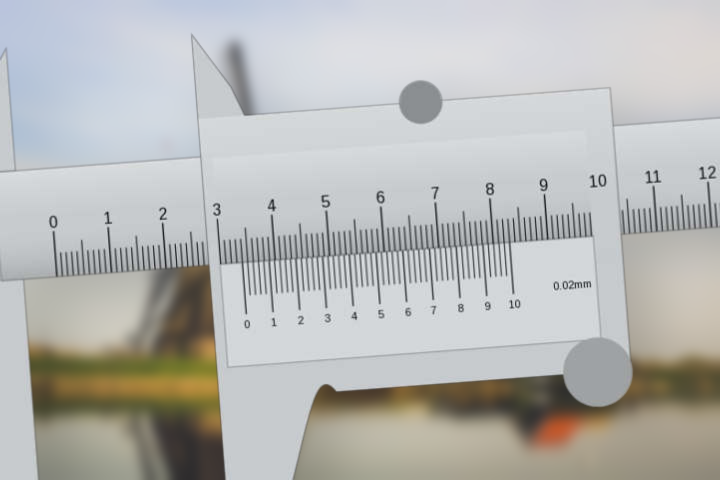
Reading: value=34.0 unit=mm
